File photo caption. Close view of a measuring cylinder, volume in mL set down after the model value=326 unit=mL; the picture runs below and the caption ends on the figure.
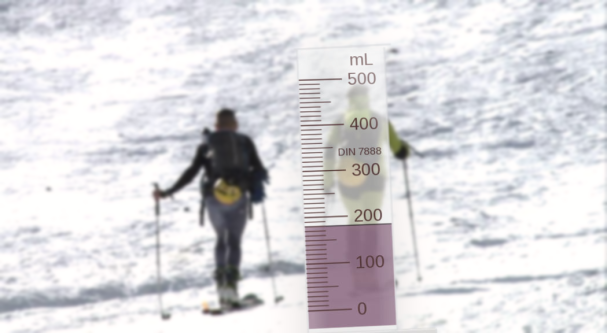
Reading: value=180 unit=mL
